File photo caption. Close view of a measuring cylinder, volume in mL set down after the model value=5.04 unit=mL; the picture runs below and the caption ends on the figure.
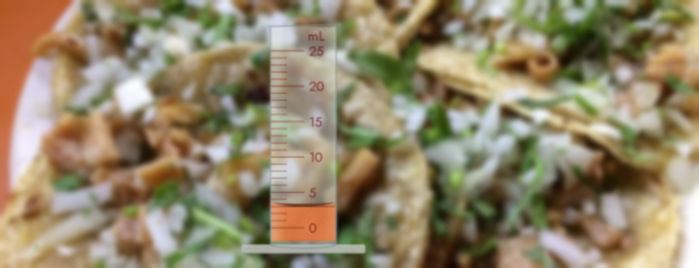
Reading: value=3 unit=mL
